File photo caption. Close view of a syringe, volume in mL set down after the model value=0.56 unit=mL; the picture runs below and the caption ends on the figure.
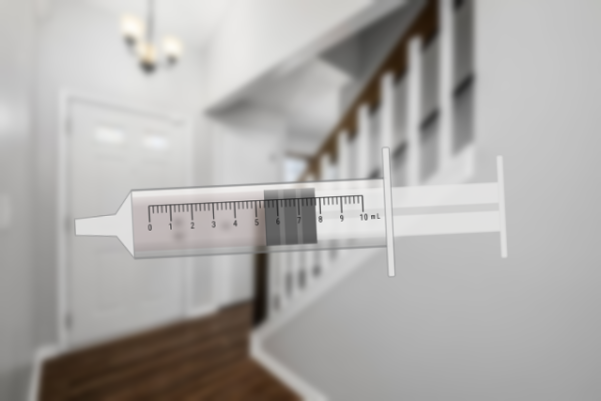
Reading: value=5.4 unit=mL
